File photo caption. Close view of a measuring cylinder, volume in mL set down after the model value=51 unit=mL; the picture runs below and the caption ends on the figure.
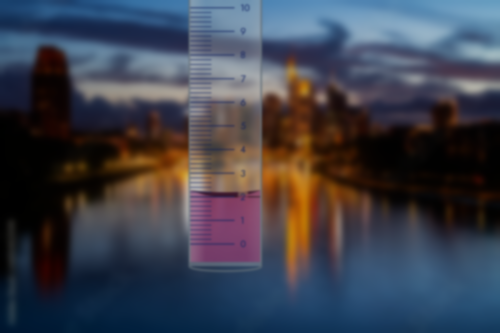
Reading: value=2 unit=mL
